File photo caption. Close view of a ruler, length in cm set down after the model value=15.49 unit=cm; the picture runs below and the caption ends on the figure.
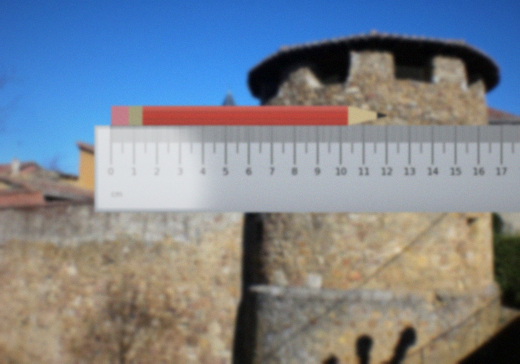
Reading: value=12 unit=cm
